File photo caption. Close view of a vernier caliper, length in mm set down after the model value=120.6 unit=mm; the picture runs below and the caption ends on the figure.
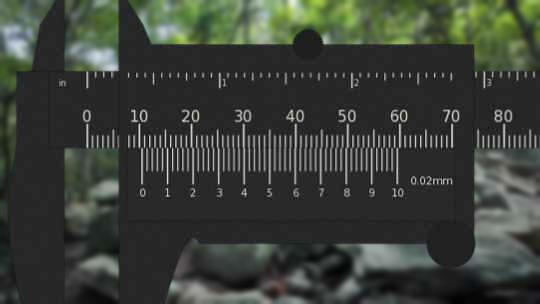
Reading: value=10.5 unit=mm
